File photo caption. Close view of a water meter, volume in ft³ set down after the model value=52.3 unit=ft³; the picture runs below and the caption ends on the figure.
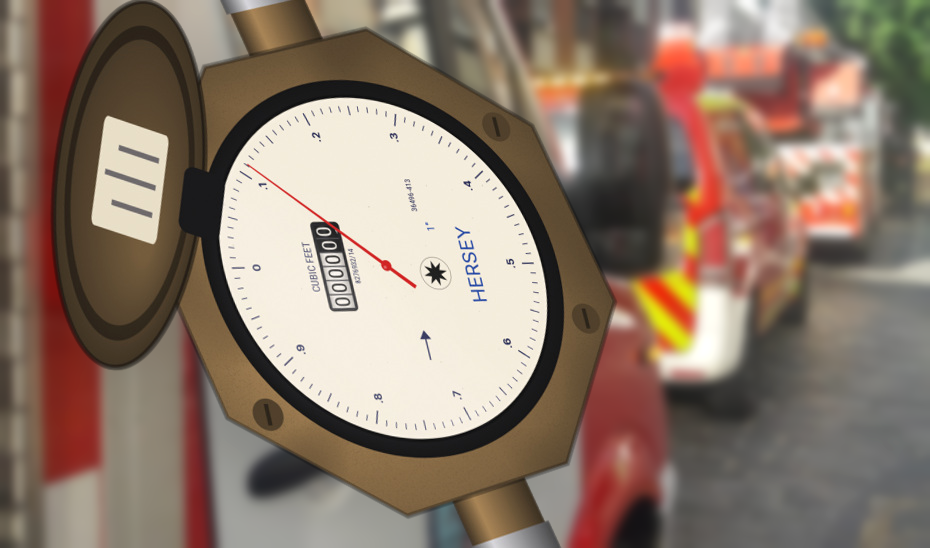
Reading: value=0.11 unit=ft³
